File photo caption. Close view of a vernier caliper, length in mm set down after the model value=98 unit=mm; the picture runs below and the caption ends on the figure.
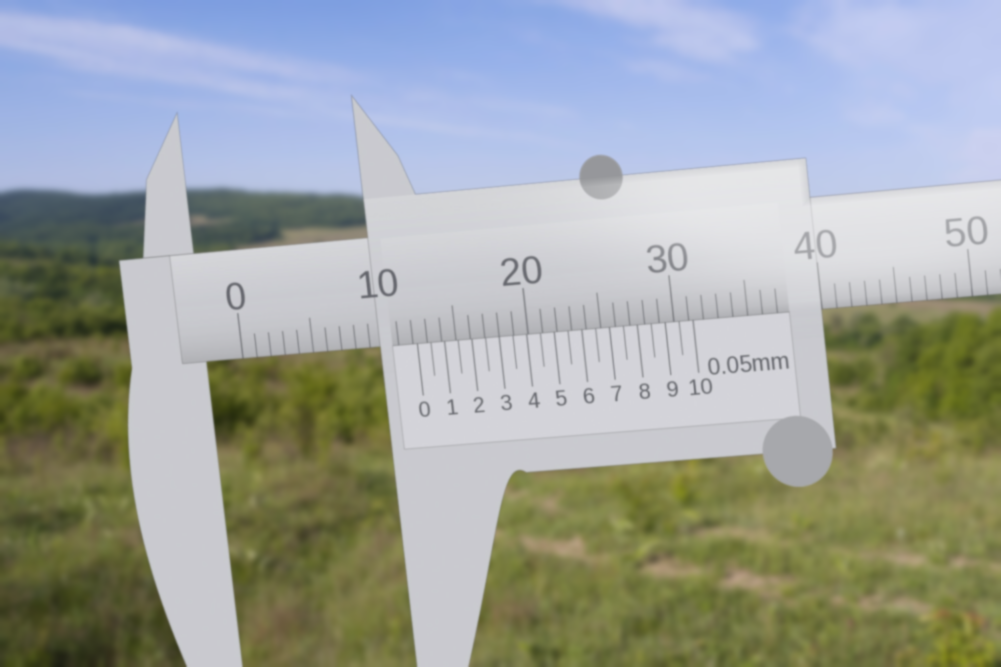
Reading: value=12.3 unit=mm
